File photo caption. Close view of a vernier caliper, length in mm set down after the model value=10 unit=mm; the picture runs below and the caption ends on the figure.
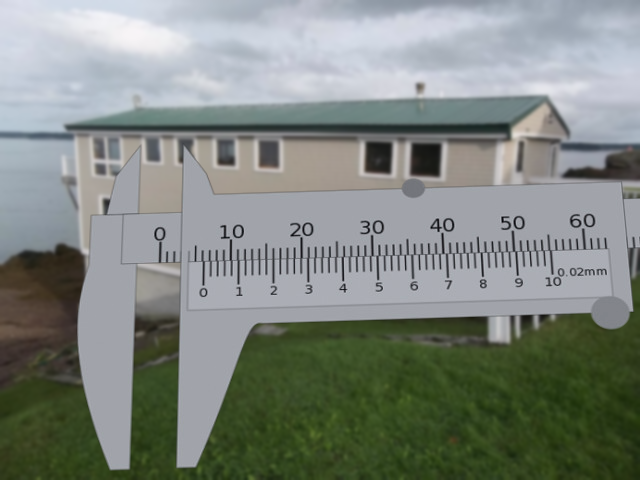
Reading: value=6.2 unit=mm
